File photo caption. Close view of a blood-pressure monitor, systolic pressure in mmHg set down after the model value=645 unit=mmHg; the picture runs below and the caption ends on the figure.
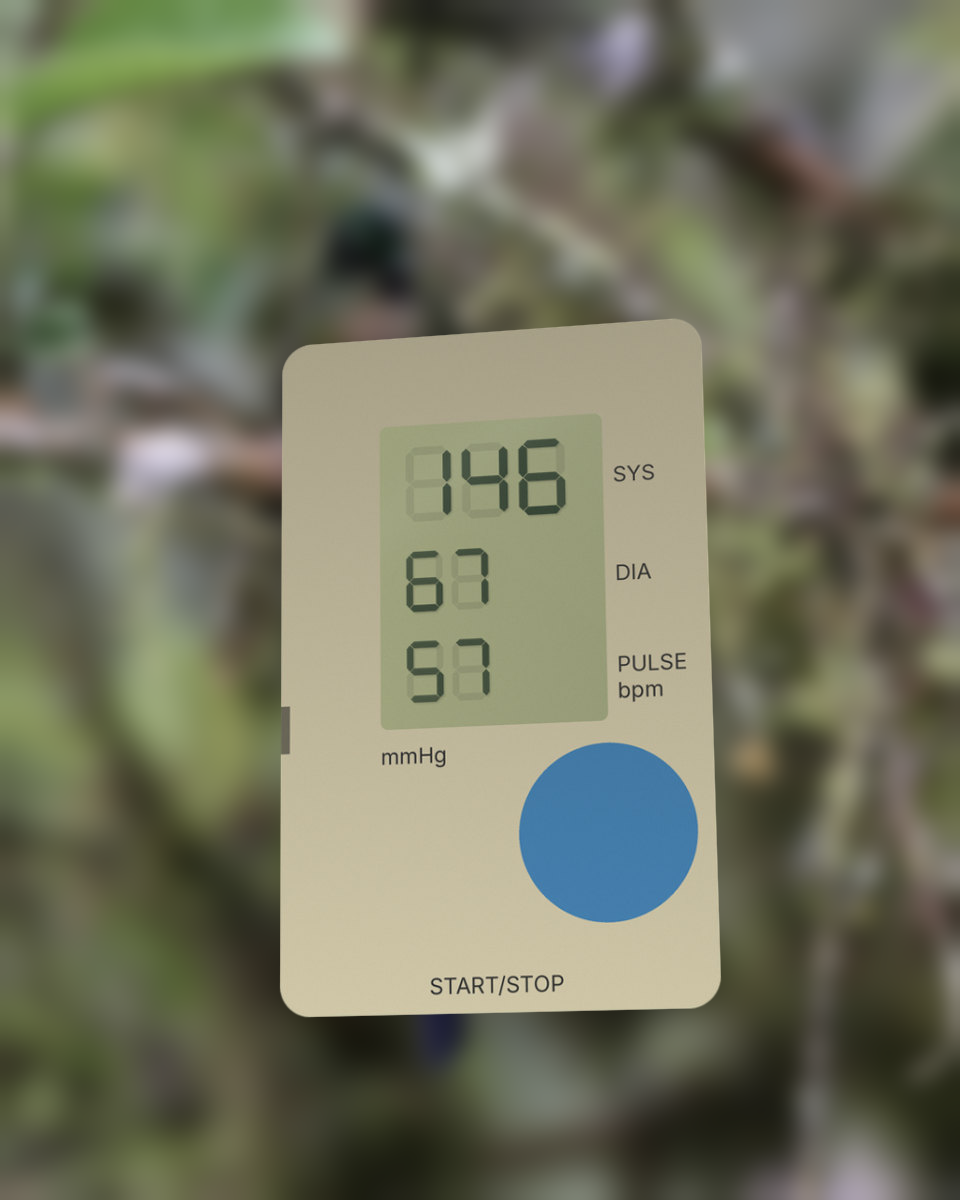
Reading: value=146 unit=mmHg
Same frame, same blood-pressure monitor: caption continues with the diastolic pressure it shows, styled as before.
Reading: value=67 unit=mmHg
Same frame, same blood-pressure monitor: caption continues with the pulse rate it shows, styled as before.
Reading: value=57 unit=bpm
